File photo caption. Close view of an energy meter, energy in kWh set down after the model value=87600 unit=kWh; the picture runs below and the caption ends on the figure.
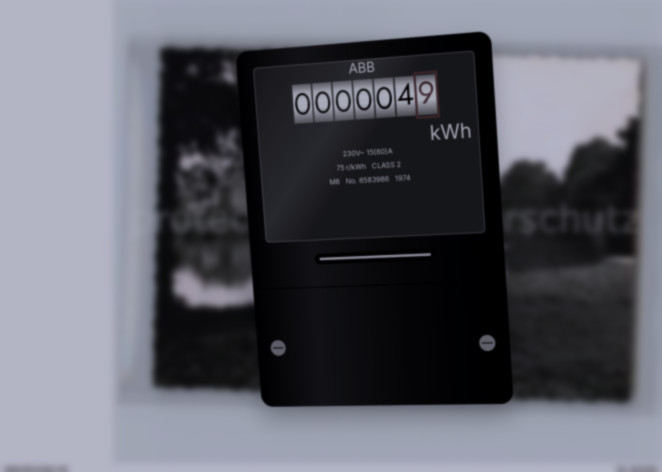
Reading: value=4.9 unit=kWh
